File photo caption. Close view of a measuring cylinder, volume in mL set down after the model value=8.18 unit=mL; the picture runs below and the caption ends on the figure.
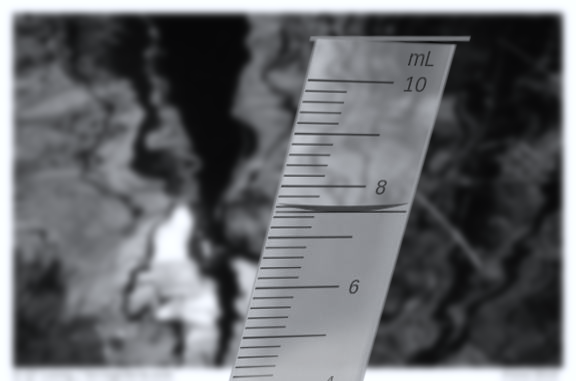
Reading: value=7.5 unit=mL
